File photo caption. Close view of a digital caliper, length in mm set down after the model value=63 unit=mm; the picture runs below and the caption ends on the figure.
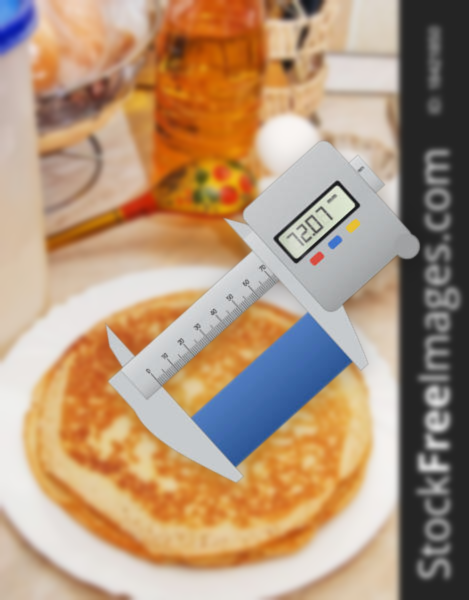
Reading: value=72.07 unit=mm
